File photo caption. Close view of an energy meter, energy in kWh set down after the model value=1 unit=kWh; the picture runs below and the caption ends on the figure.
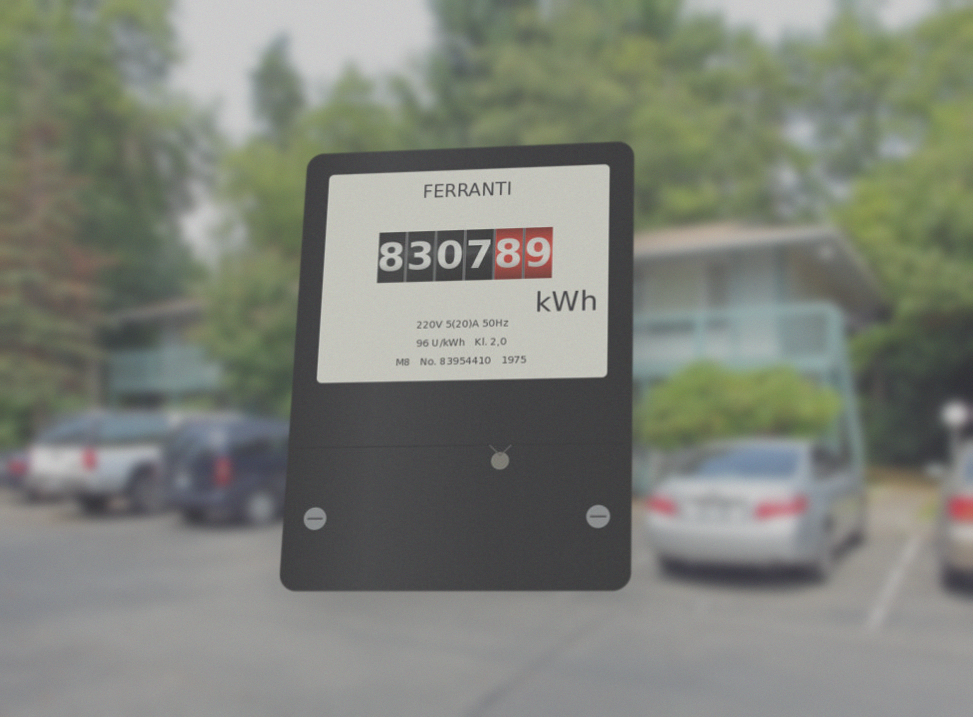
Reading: value=8307.89 unit=kWh
